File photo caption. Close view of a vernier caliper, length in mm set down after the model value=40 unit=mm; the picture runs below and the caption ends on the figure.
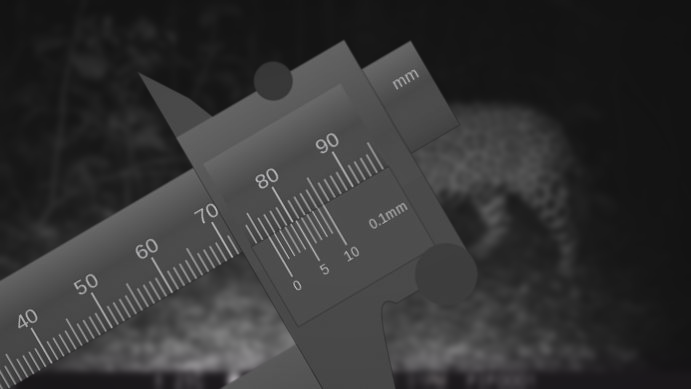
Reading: value=76.0 unit=mm
